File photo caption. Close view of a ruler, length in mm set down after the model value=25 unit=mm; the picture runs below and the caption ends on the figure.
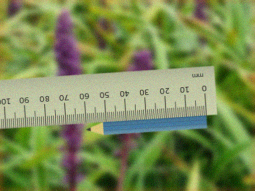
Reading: value=60 unit=mm
